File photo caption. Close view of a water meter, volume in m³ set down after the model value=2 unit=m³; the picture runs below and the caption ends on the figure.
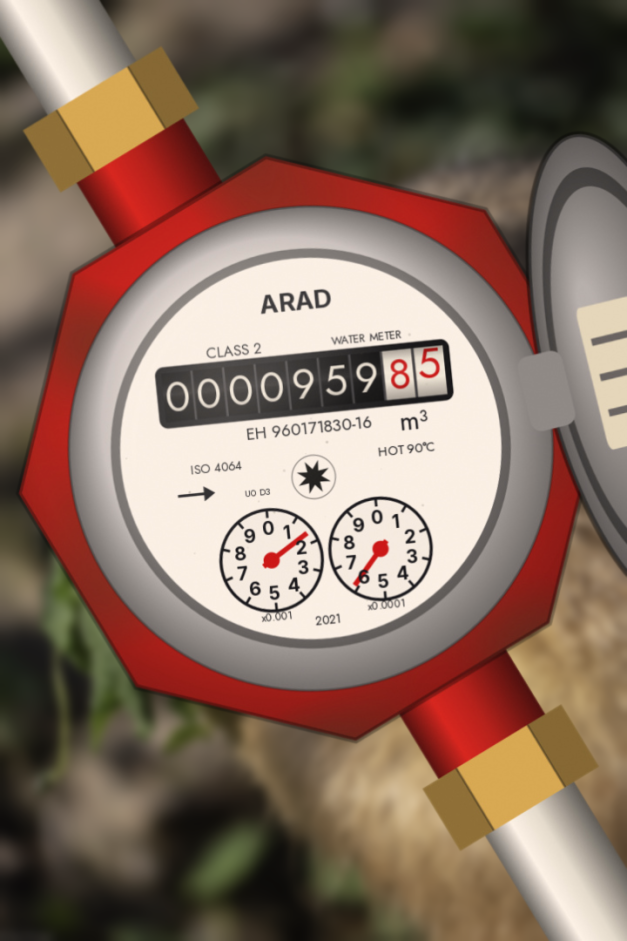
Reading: value=959.8516 unit=m³
